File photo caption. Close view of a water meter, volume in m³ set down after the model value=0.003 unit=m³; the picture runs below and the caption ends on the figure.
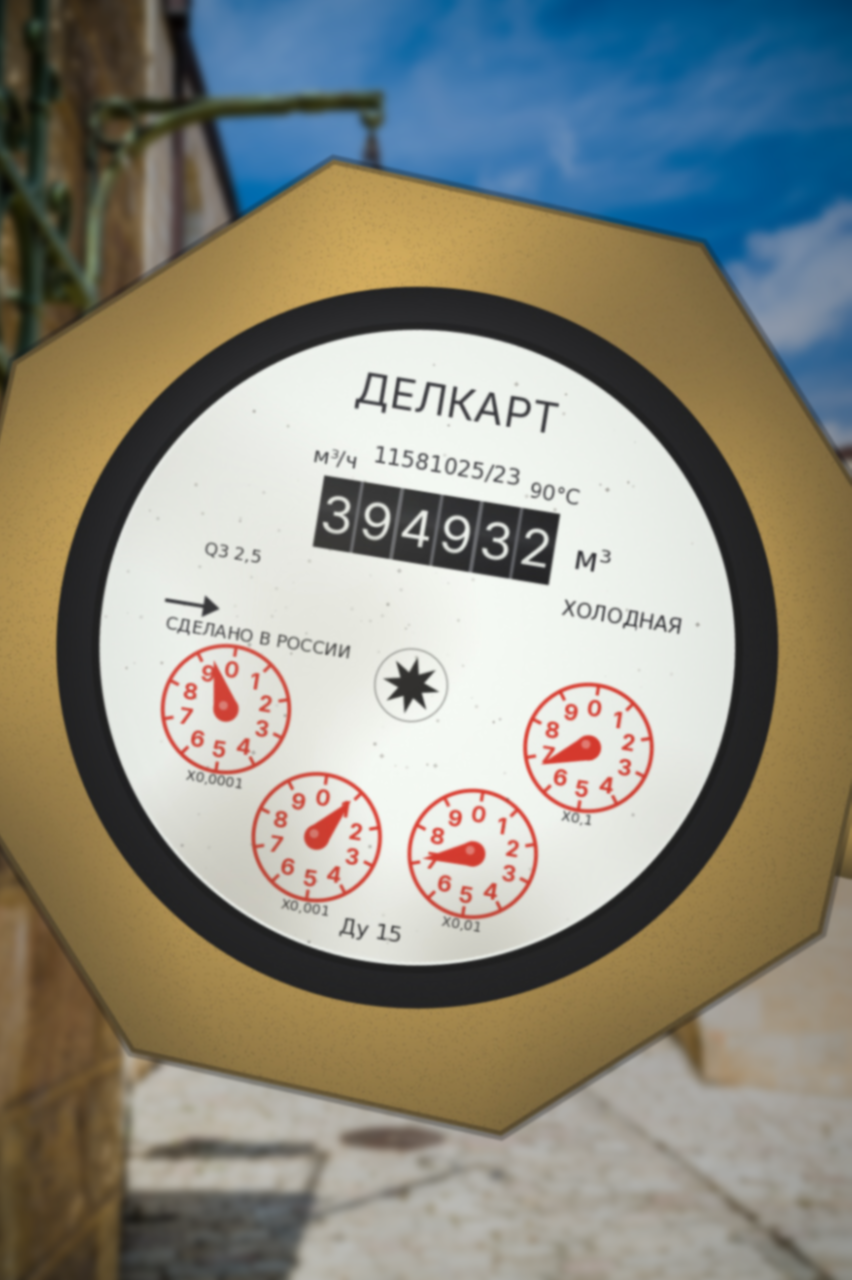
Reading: value=394932.6709 unit=m³
